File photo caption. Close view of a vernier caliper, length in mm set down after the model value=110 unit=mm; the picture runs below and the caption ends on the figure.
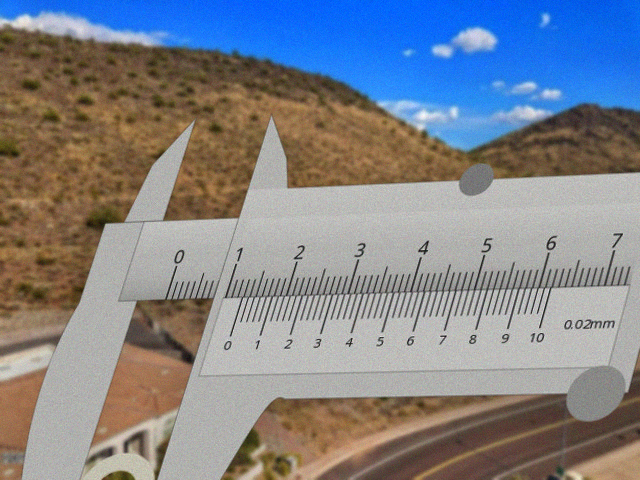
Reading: value=12.8 unit=mm
